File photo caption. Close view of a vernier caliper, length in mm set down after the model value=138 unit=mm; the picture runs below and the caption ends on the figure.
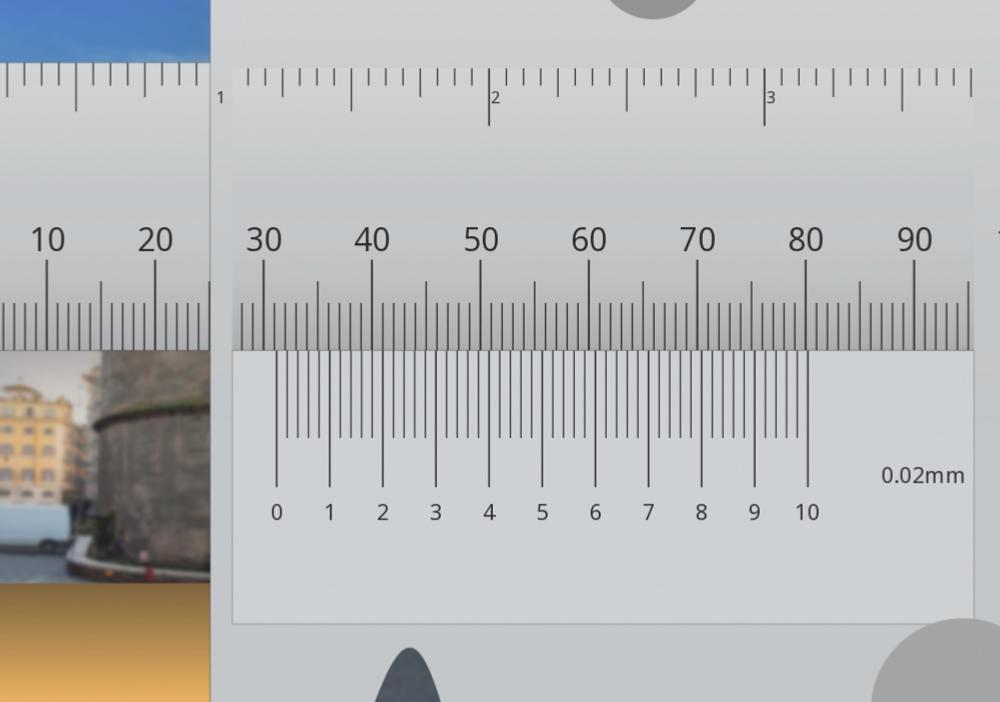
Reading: value=31.2 unit=mm
